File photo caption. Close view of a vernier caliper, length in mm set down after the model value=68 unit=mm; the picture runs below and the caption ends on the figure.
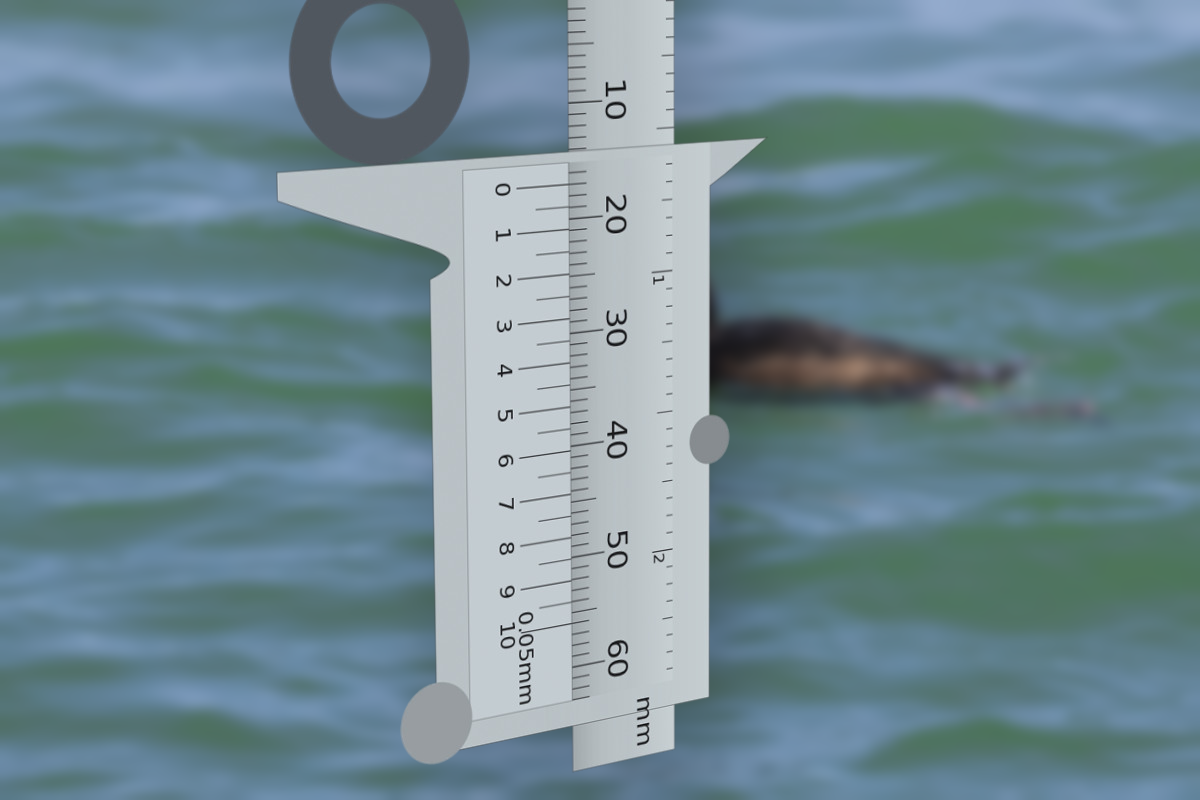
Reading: value=17.0 unit=mm
